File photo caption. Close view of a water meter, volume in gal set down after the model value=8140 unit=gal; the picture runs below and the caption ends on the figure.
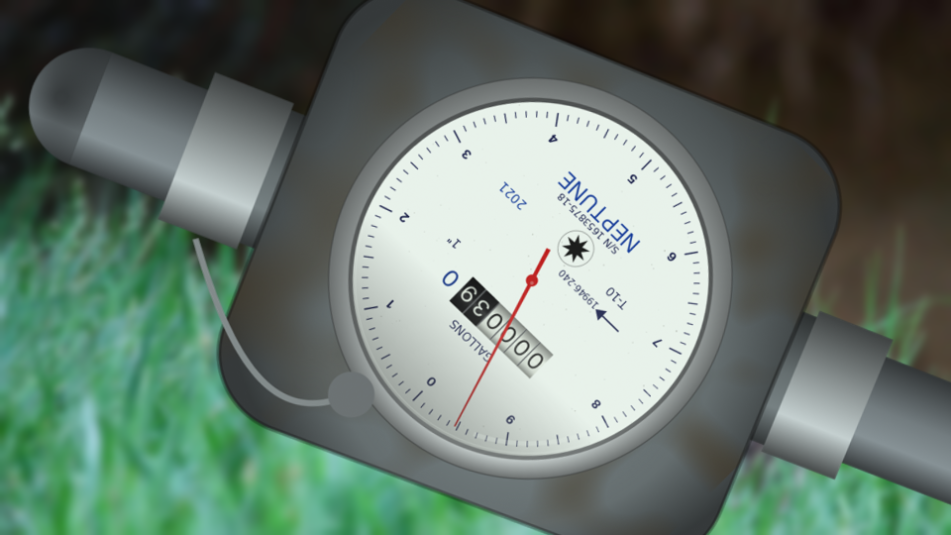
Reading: value=389.5 unit=gal
